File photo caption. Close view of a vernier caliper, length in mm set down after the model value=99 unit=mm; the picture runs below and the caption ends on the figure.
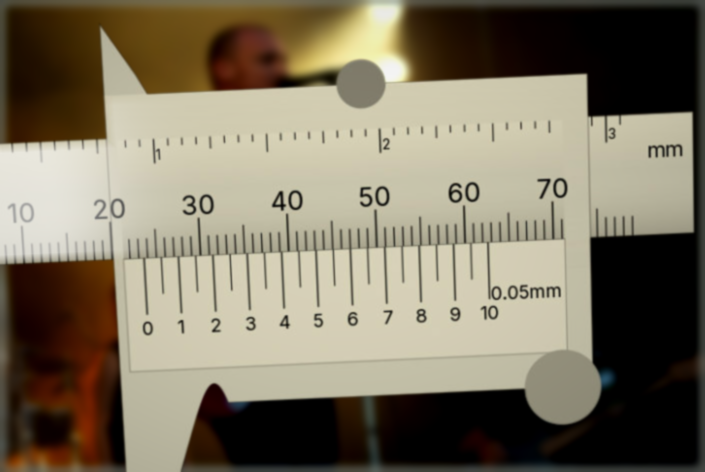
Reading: value=23.6 unit=mm
